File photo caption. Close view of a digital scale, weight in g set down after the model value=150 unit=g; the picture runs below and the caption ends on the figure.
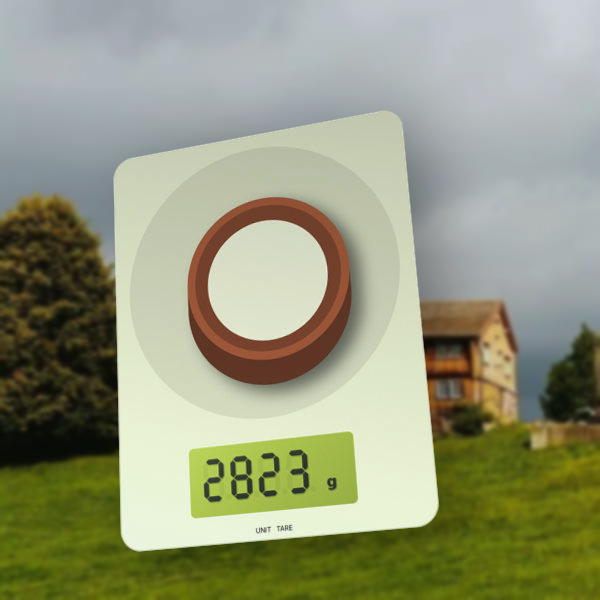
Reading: value=2823 unit=g
